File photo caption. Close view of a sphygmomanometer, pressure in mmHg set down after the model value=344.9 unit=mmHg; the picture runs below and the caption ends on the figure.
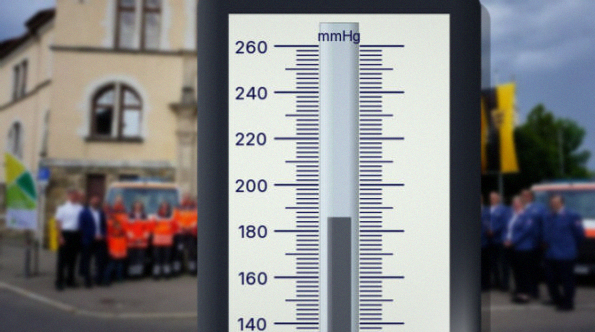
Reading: value=186 unit=mmHg
